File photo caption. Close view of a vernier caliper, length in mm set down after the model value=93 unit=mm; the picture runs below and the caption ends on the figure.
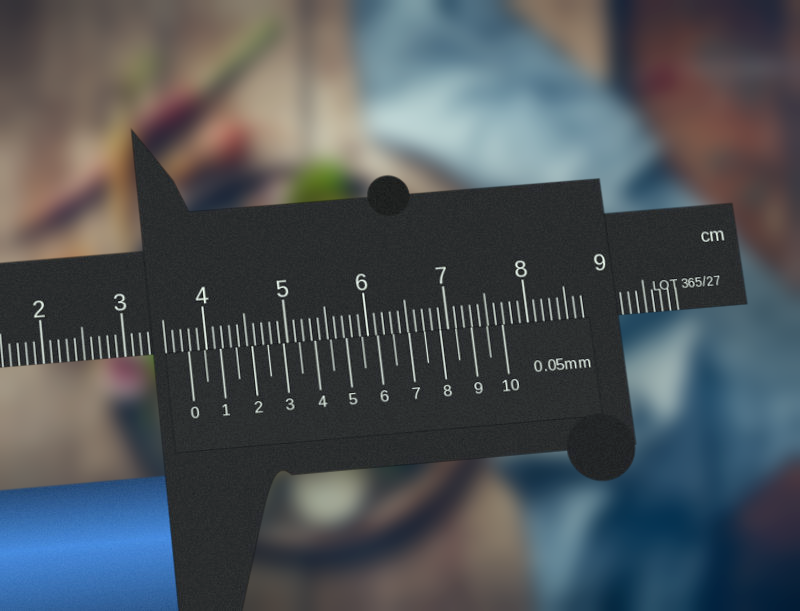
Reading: value=37.8 unit=mm
